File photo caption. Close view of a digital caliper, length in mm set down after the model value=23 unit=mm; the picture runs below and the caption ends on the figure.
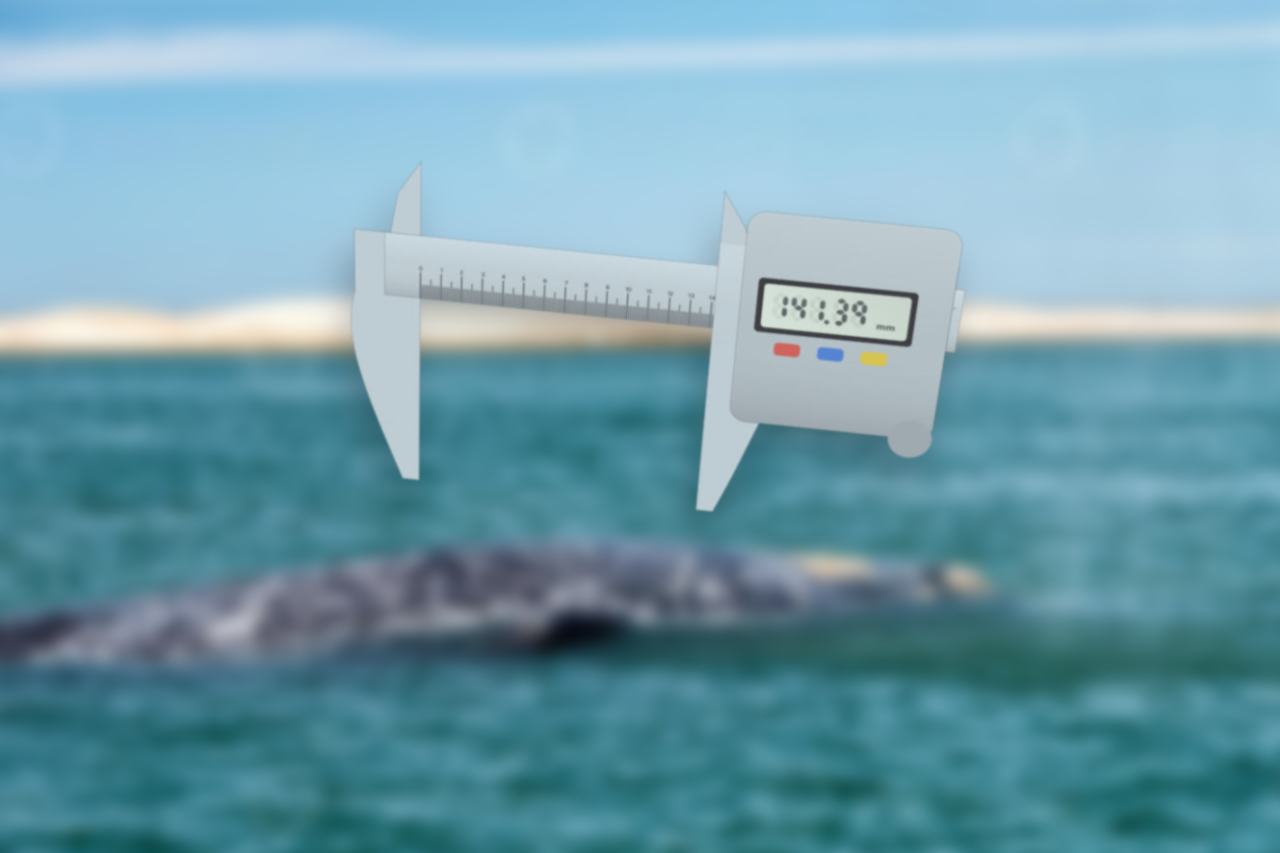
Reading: value=141.39 unit=mm
